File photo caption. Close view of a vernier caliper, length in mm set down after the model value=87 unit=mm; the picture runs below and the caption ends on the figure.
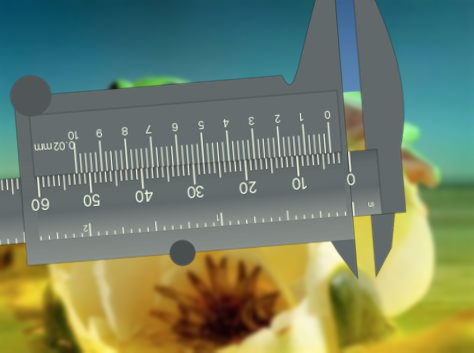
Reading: value=3.5 unit=mm
